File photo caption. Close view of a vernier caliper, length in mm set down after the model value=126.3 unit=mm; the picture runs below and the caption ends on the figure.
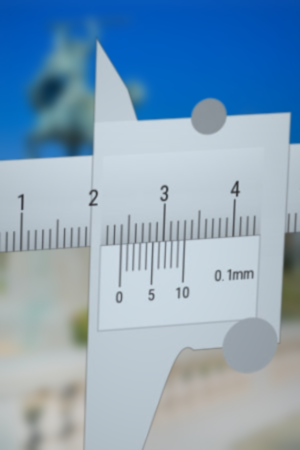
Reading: value=24.0 unit=mm
